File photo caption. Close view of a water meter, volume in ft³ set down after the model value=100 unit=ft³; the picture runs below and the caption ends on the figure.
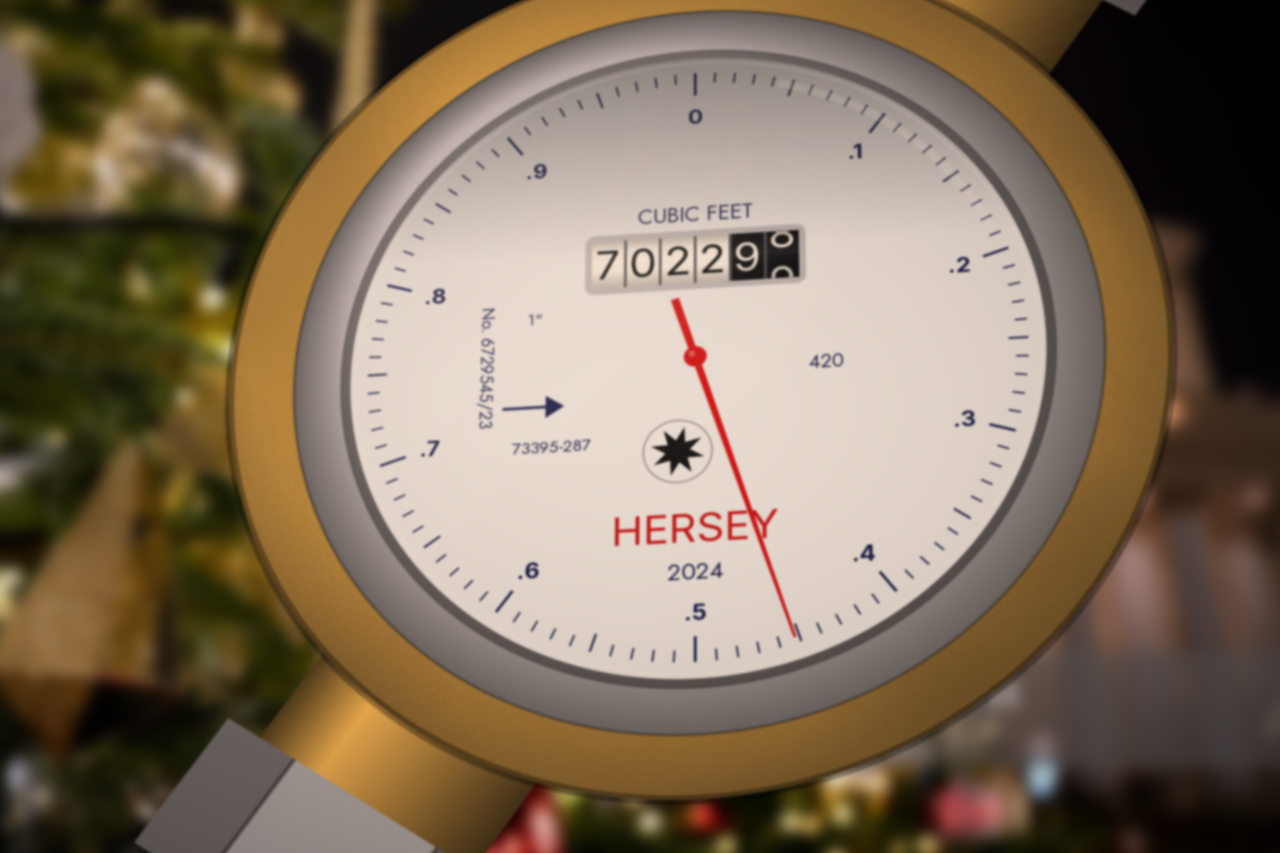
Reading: value=702298.45 unit=ft³
